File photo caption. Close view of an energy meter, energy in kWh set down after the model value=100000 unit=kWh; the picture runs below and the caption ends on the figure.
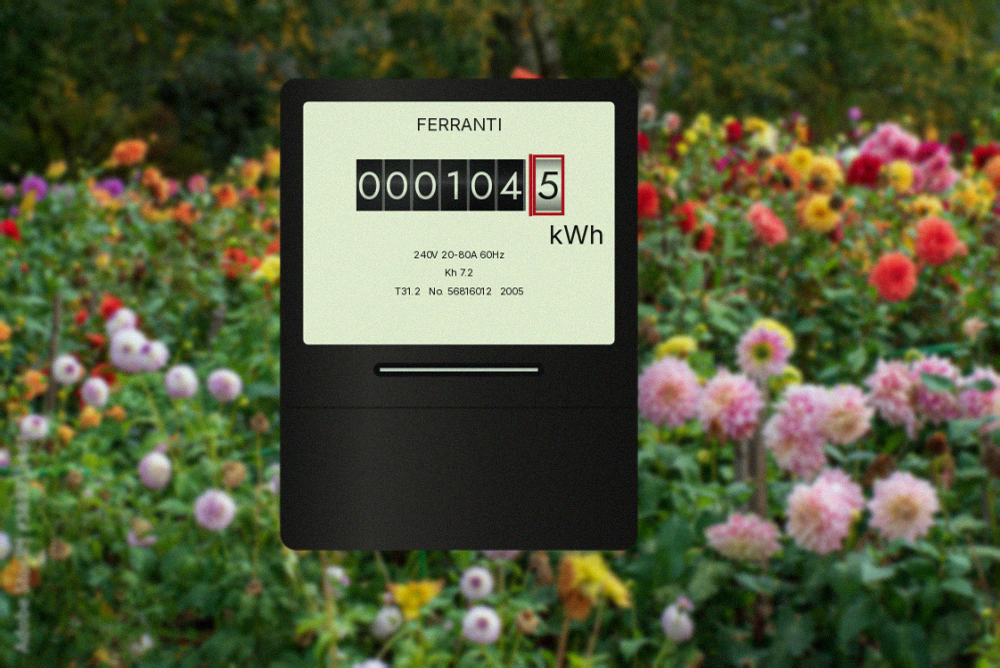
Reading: value=104.5 unit=kWh
